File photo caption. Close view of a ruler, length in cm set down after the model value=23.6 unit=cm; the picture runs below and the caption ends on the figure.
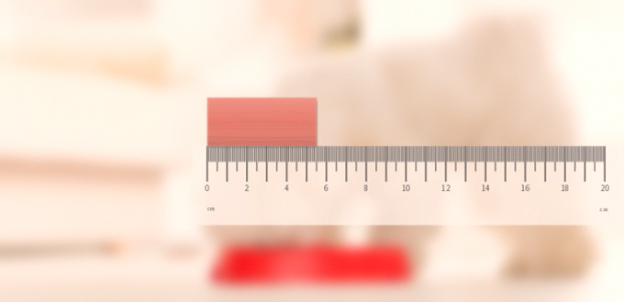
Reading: value=5.5 unit=cm
